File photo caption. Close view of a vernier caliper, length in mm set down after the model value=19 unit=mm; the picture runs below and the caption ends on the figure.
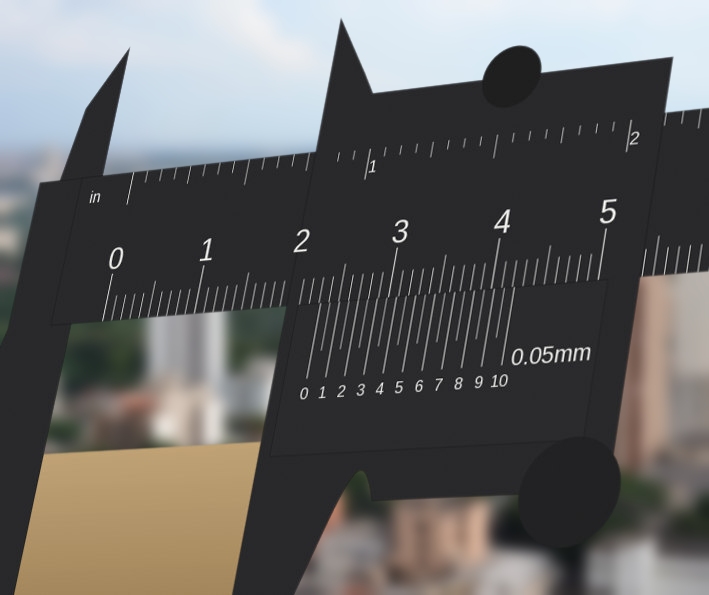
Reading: value=23.2 unit=mm
